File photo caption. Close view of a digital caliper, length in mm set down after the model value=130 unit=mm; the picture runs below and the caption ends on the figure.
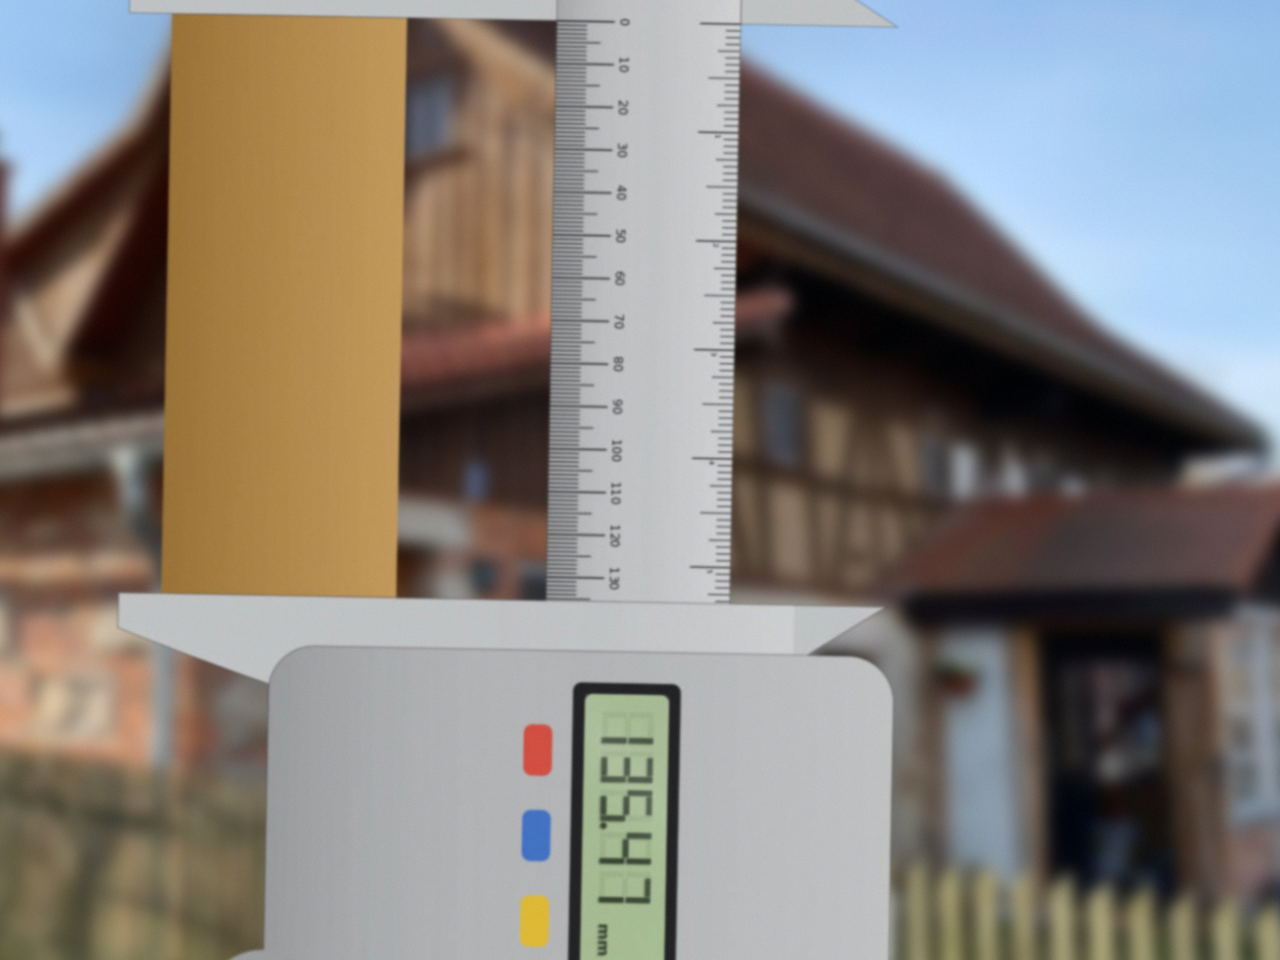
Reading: value=135.47 unit=mm
